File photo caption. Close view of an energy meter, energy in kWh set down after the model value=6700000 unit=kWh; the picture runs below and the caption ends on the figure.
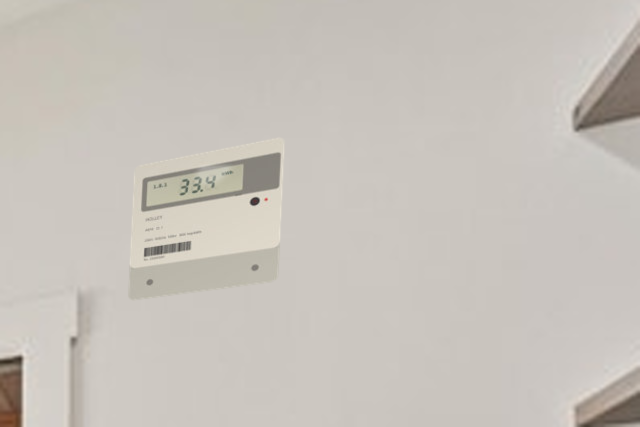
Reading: value=33.4 unit=kWh
